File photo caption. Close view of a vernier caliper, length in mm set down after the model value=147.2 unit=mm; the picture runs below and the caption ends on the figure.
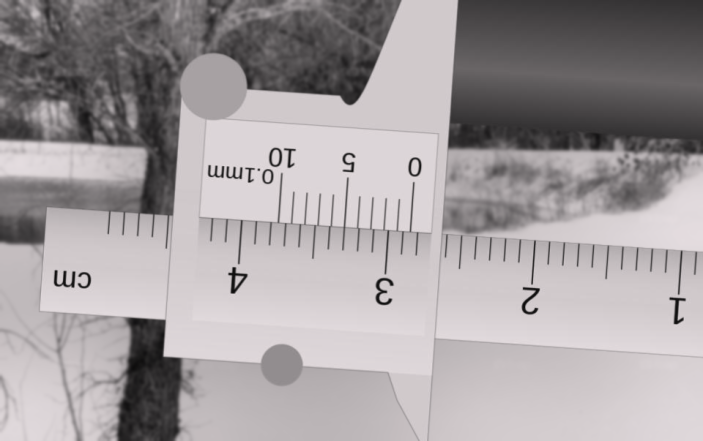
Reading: value=28.5 unit=mm
